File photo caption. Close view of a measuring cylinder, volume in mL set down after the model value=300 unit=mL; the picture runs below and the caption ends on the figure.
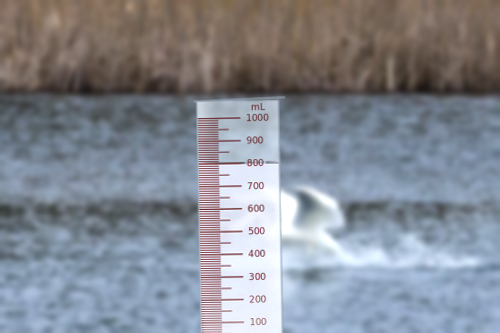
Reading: value=800 unit=mL
